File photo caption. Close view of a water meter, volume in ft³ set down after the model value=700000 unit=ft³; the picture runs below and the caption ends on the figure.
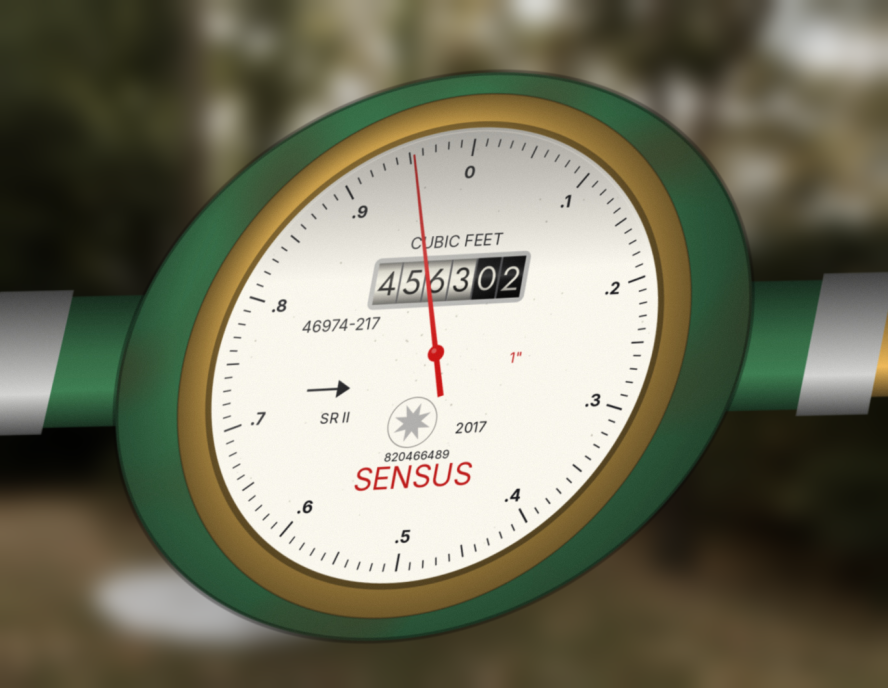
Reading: value=456301.95 unit=ft³
